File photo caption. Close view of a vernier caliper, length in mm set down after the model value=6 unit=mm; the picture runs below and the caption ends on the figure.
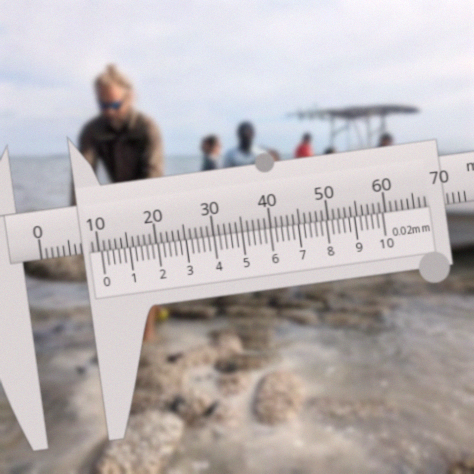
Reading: value=10.5 unit=mm
